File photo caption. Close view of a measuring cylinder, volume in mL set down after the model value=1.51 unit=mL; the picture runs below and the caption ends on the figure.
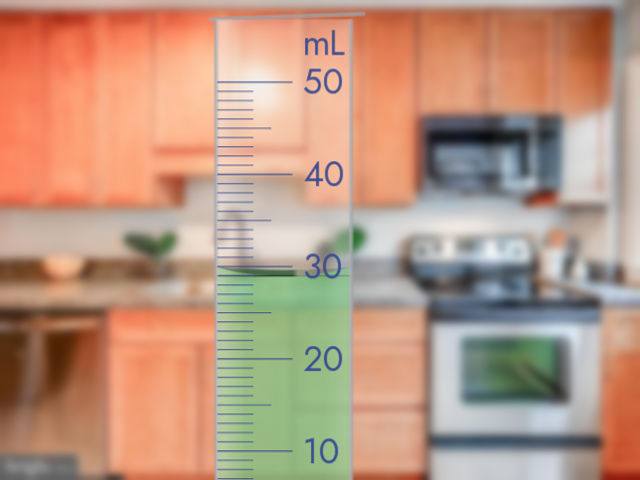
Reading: value=29 unit=mL
